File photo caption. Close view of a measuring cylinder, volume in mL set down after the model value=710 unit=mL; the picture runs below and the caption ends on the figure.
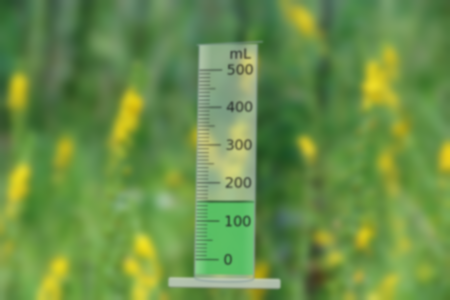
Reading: value=150 unit=mL
